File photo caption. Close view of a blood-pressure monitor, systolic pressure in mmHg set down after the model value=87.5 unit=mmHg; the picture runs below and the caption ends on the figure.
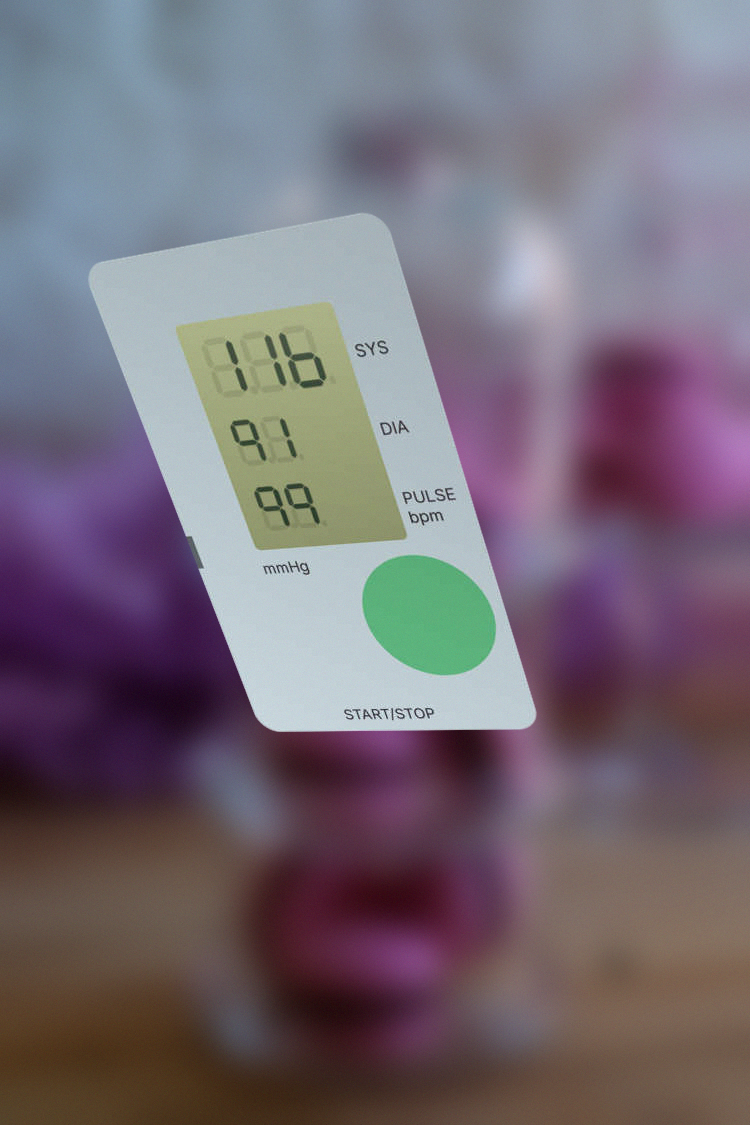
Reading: value=116 unit=mmHg
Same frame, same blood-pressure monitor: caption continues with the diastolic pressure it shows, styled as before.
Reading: value=91 unit=mmHg
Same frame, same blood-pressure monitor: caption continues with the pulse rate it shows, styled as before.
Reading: value=99 unit=bpm
